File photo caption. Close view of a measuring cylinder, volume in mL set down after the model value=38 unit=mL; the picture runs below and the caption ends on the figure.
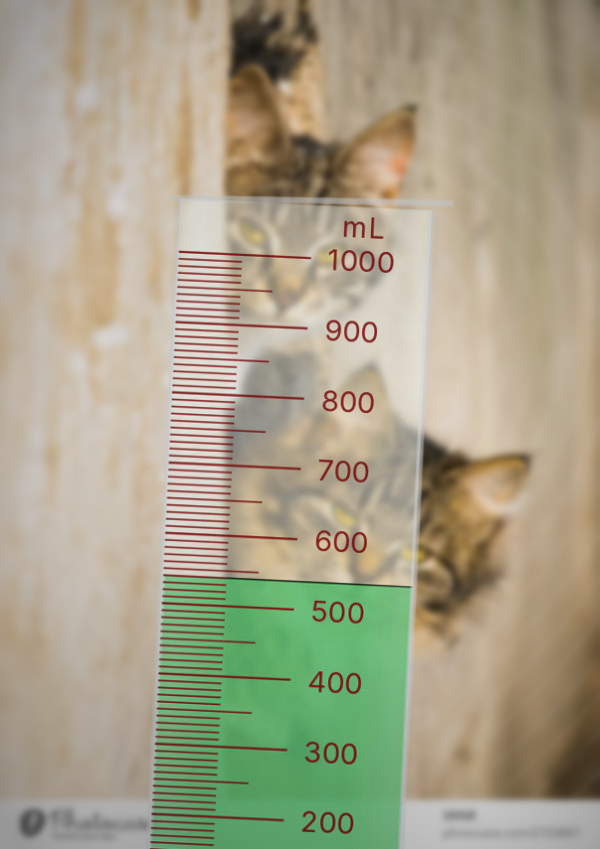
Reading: value=540 unit=mL
